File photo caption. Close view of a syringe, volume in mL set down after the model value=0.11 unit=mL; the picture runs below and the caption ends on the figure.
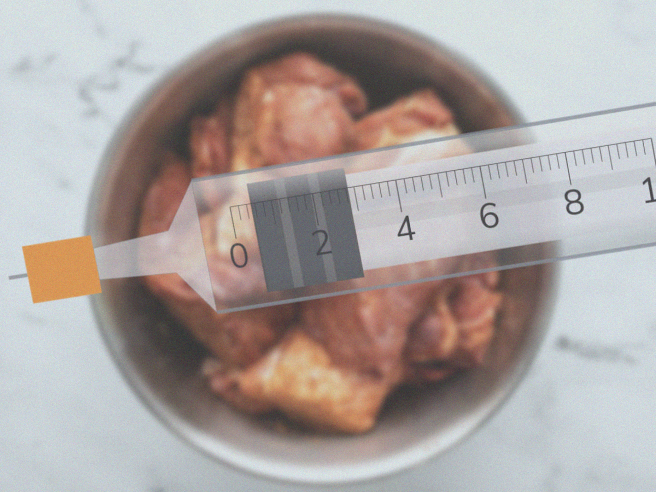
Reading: value=0.5 unit=mL
